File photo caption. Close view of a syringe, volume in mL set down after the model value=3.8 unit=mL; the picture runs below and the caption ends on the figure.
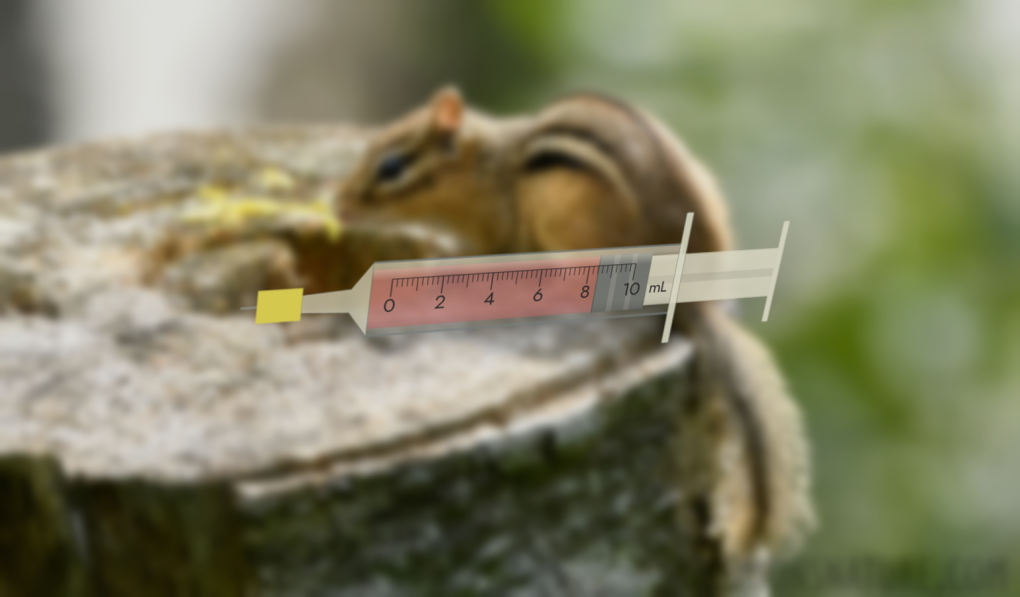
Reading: value=8.4 unit=mL
